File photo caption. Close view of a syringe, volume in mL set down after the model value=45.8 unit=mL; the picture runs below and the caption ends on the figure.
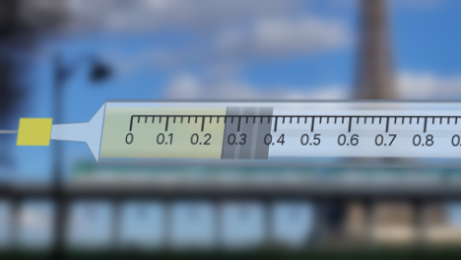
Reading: value=0.26 unit=mL
